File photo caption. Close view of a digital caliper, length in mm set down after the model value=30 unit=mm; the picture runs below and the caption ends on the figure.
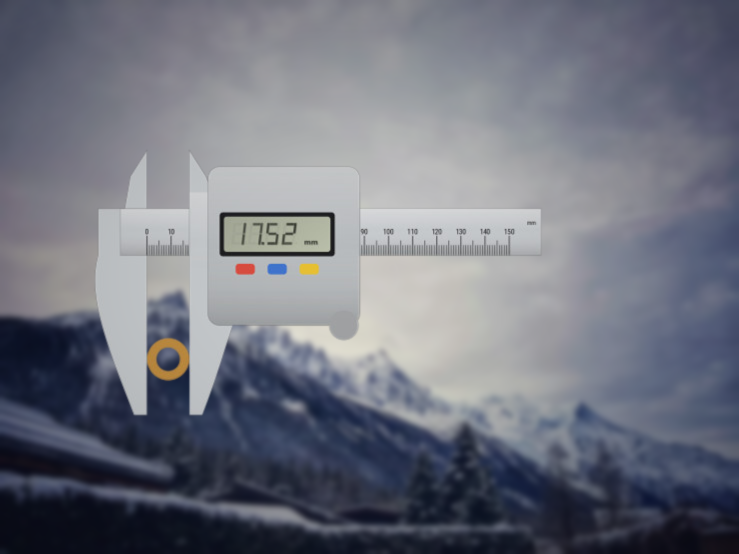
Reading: value=17.52 unit=mm
